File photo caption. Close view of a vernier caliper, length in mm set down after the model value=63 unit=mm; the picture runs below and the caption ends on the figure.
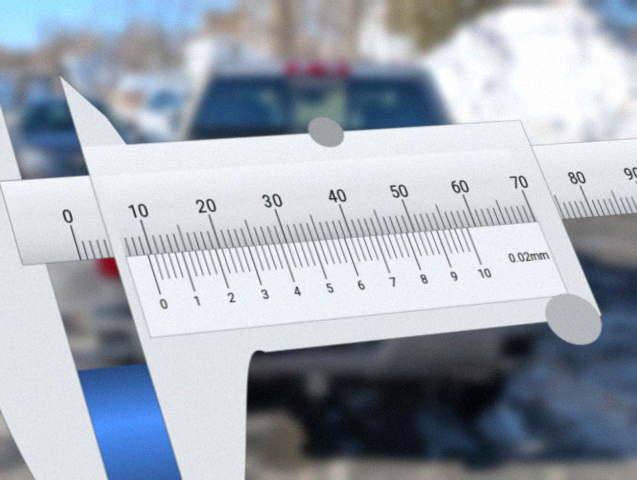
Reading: value=9.5 unit=mm
